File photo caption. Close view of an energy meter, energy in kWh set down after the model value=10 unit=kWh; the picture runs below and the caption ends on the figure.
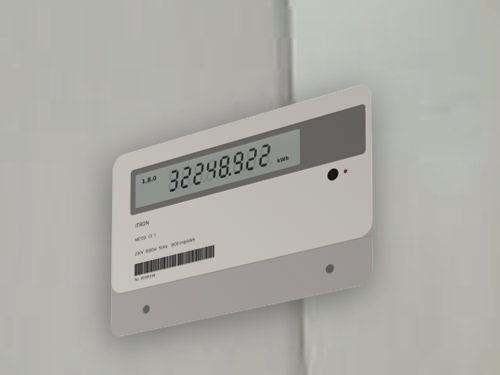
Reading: value=32248.922 unit=kWh
